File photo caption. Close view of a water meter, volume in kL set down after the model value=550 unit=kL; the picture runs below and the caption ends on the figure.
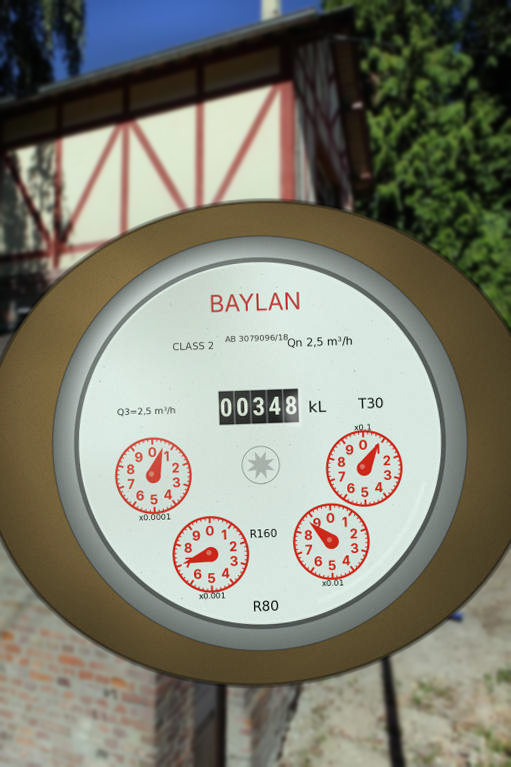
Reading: value=348.0870 unit=kL
